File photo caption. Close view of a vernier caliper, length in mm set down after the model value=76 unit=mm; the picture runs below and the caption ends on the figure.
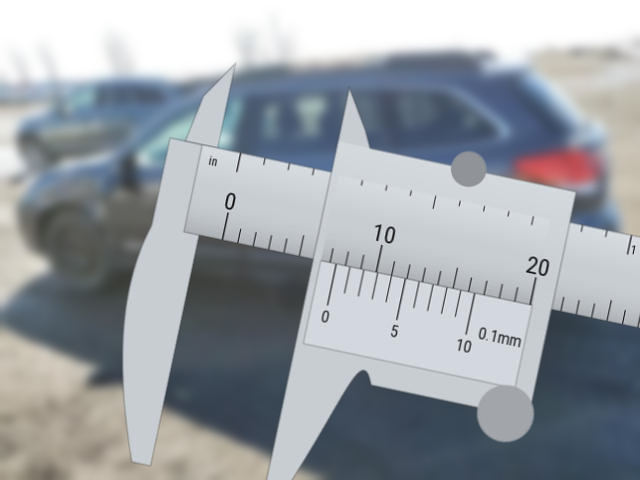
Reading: value=7.4 unit=mm
